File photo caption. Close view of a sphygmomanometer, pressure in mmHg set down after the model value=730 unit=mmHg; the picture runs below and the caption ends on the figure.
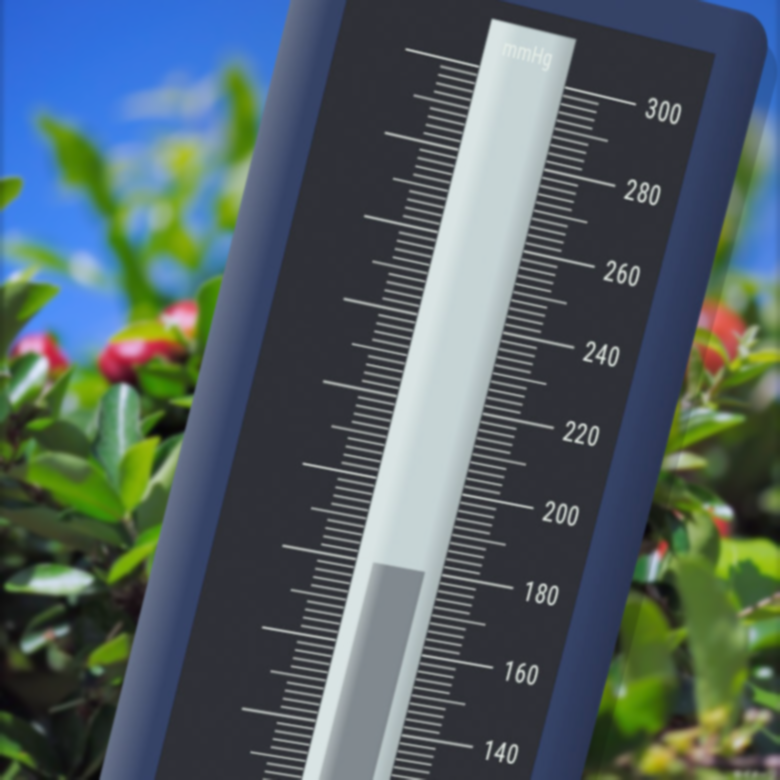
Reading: value=180 unit=mmHg
